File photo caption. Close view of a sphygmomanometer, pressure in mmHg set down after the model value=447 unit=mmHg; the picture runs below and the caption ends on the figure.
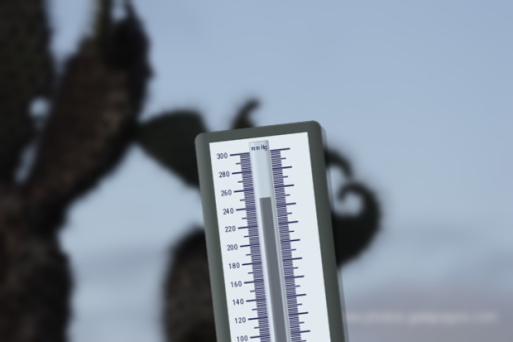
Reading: value=250 unit=mmHg
